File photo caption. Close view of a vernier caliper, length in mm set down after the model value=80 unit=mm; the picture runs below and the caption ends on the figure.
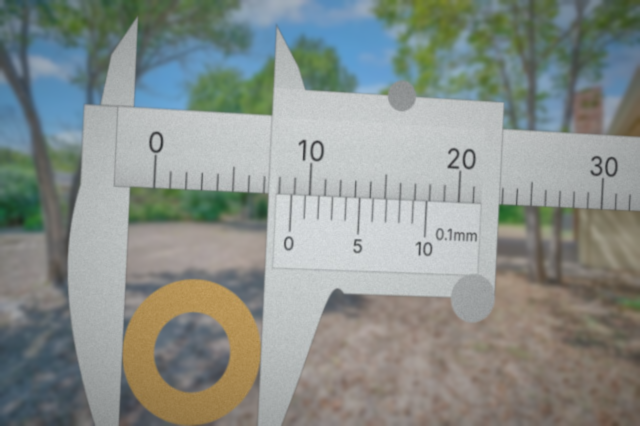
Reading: value=8.8 unit=mm
